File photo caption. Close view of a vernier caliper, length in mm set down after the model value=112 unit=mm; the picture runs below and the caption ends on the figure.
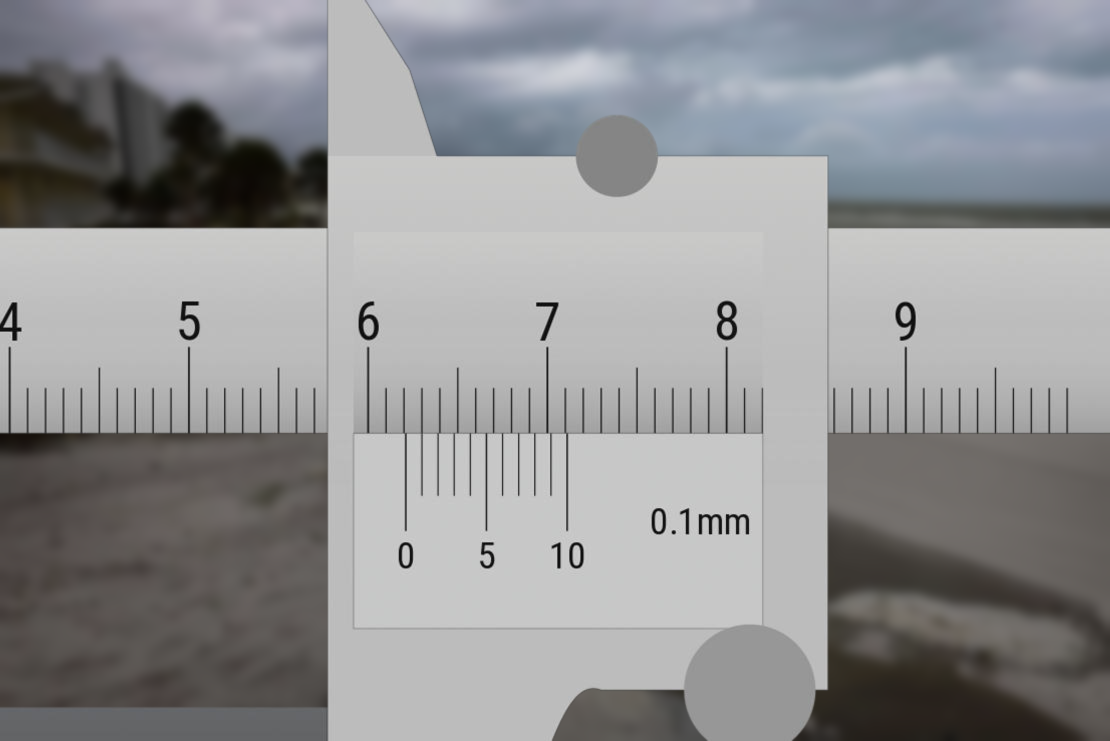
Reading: value=62.1 unit=mm
